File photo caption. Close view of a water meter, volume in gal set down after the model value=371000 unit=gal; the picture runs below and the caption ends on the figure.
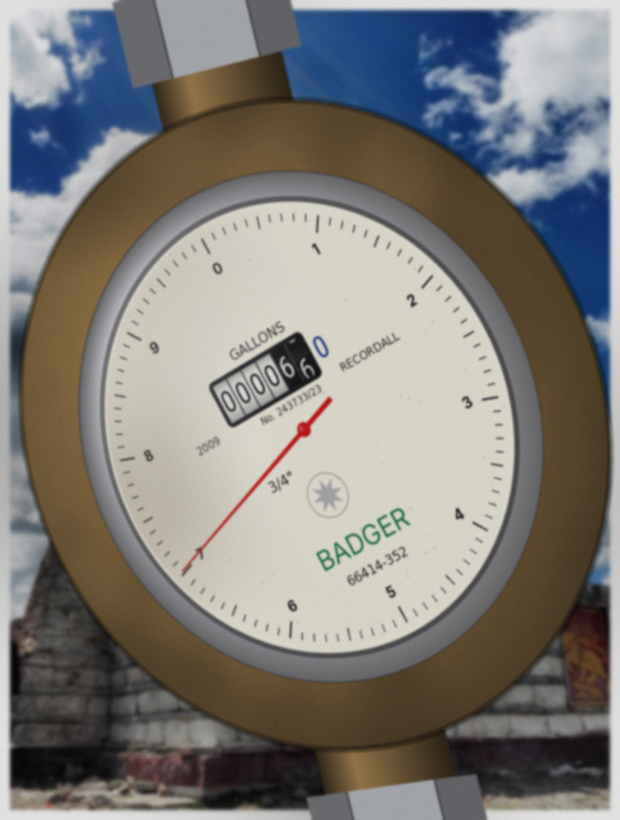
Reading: value=657.0 unit=gal
